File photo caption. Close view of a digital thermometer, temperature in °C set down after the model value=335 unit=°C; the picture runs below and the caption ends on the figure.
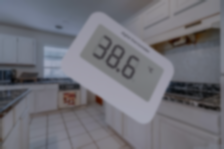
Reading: value=38.6 unit=°C
